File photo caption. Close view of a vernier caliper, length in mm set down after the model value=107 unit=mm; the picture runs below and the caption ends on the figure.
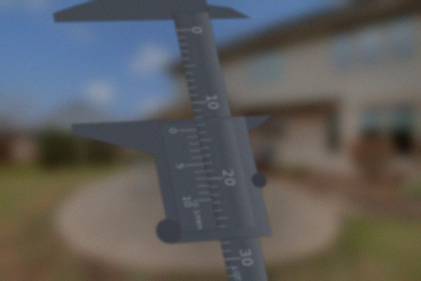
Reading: value=13.6 unit=mm
